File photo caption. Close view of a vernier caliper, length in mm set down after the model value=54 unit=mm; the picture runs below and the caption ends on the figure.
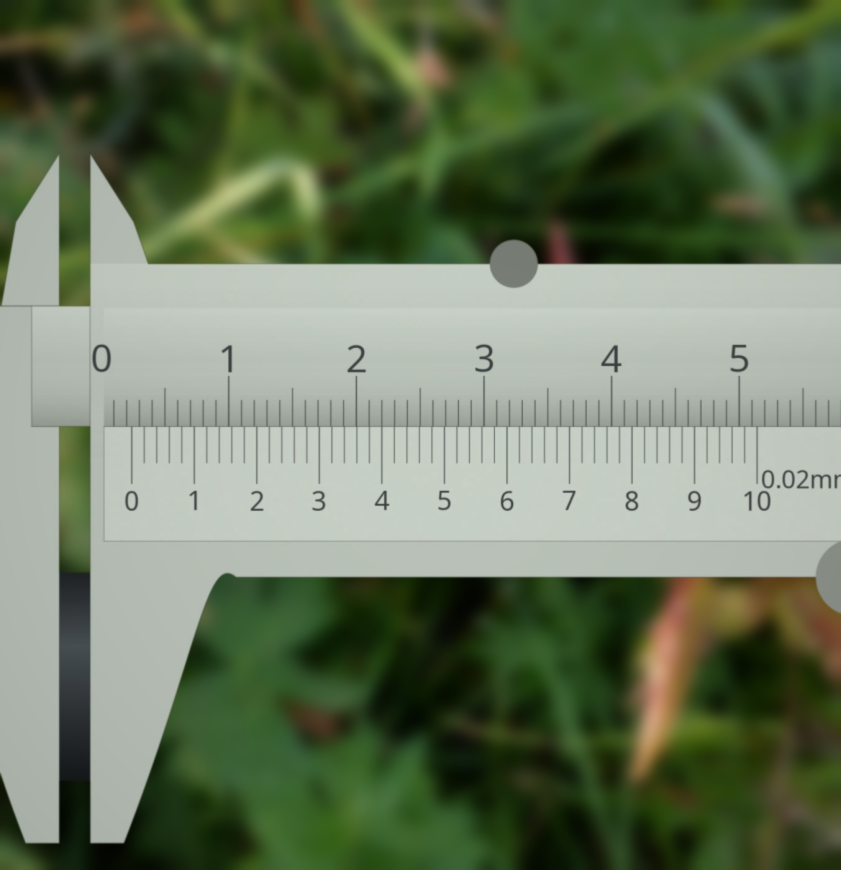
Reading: value=2.4 unit=mm
